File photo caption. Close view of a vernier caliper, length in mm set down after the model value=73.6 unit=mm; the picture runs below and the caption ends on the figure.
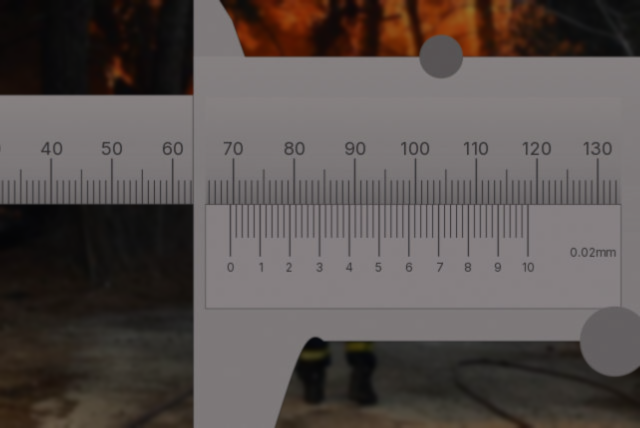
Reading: value=69.5 unit=mm
